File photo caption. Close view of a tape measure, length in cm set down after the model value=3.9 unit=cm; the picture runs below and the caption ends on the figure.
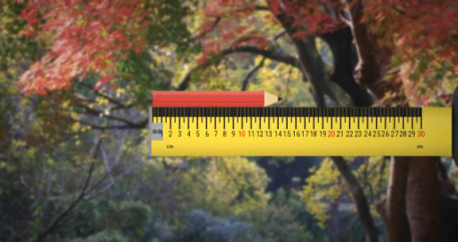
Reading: value=14.5 unit=cm
